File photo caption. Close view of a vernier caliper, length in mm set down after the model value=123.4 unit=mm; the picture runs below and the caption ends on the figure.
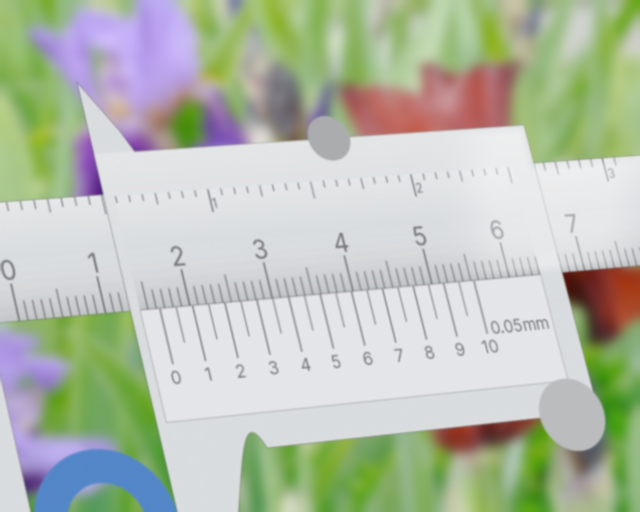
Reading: value=16.4 unit=mm
